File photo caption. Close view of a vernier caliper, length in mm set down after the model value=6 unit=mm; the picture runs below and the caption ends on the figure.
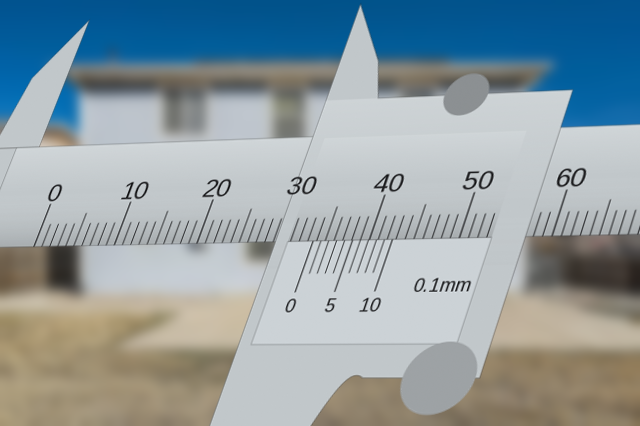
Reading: value=33.6 unit=mm
